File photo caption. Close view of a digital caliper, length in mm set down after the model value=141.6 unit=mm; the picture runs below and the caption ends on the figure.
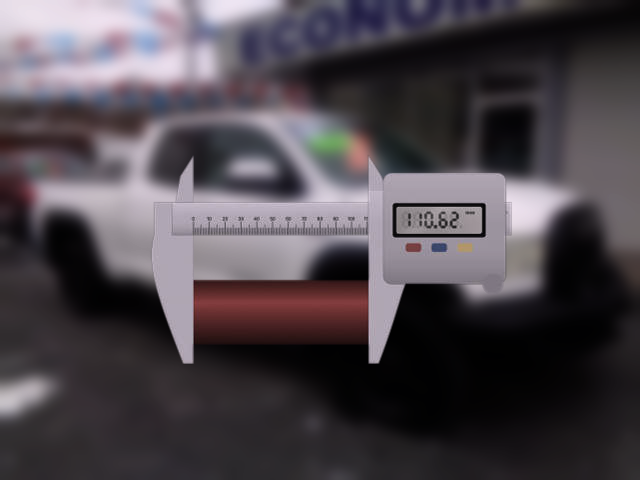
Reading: value=110.62 unit=mm
